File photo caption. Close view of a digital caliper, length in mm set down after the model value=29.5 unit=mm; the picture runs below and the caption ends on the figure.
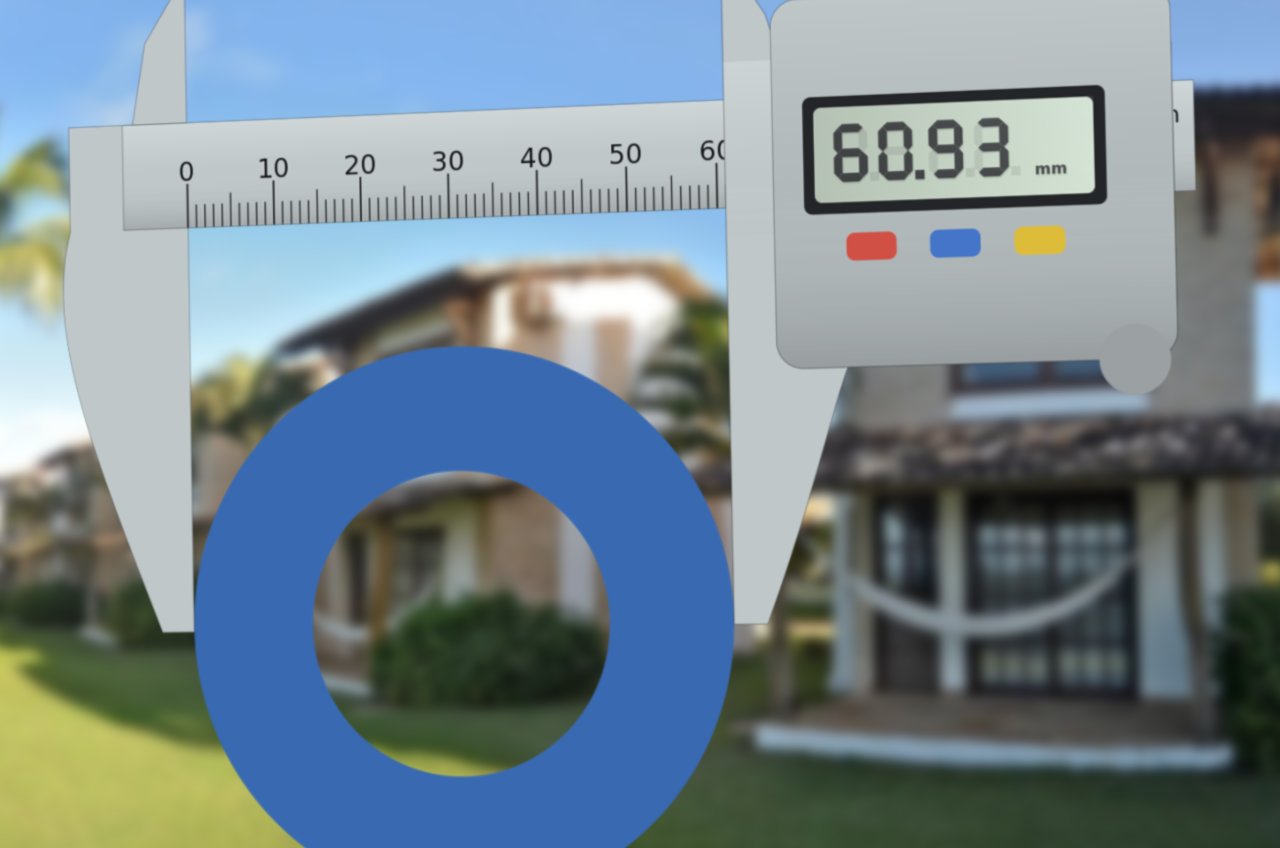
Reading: value=60.93 unit=mm
